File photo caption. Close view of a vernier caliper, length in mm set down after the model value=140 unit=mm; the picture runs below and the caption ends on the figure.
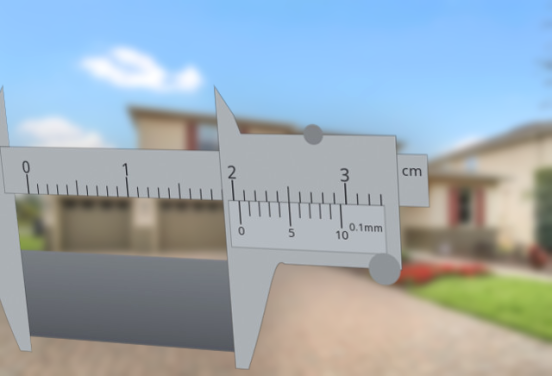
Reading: value=20.5 unit=mm
